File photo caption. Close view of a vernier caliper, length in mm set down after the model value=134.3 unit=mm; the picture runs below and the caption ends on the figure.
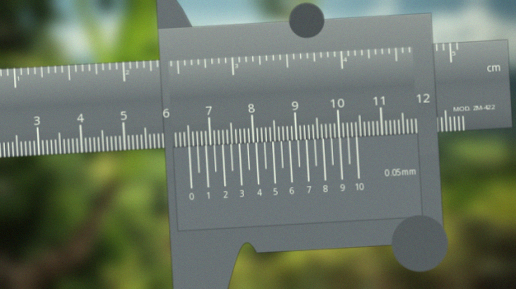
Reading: value=65.0 unit=mm
